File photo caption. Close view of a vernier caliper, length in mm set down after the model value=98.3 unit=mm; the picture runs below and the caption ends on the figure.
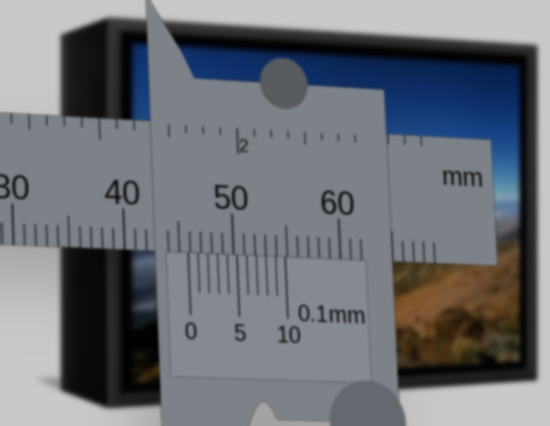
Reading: value=45.8 unit=mm
